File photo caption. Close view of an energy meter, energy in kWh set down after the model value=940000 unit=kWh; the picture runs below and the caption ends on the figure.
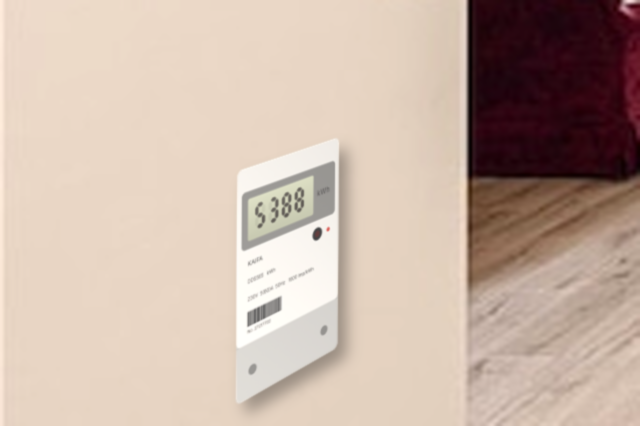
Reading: value=5388 unit=kWh
